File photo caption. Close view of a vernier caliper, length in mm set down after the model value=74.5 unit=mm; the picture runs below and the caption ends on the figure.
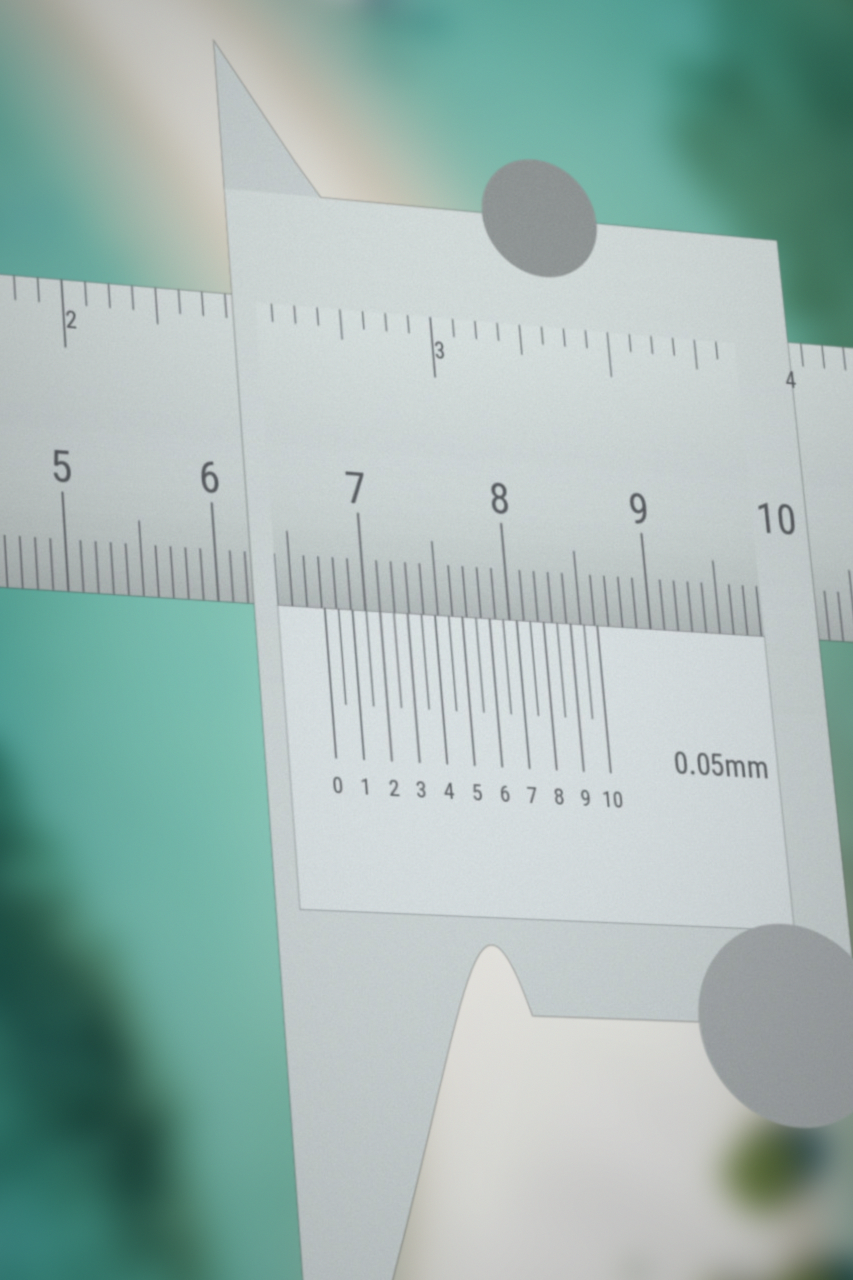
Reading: value=67.2 unit=mm
